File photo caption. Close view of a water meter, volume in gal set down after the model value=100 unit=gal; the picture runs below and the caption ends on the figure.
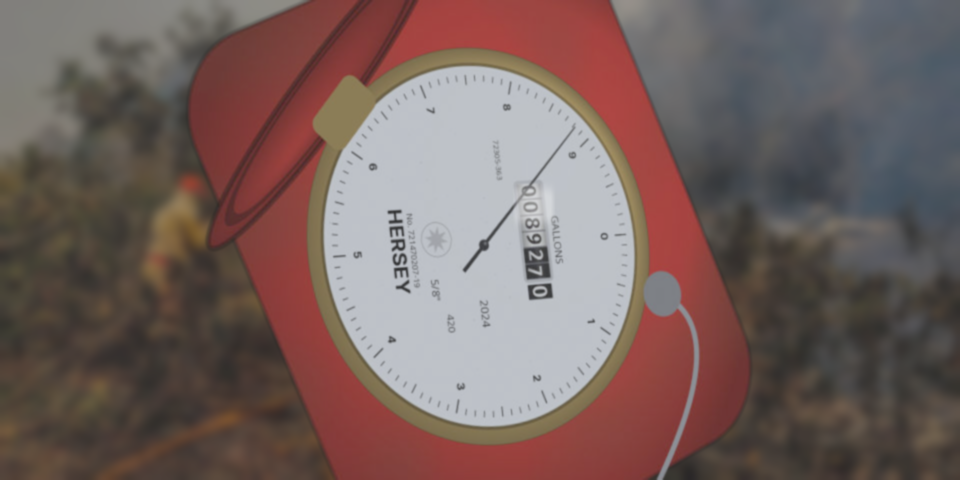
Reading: value=89268.8 unit=gal
